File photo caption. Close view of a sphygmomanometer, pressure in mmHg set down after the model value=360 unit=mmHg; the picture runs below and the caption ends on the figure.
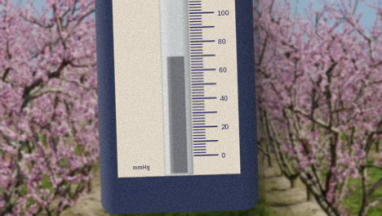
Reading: value=70 unit=mmHg
